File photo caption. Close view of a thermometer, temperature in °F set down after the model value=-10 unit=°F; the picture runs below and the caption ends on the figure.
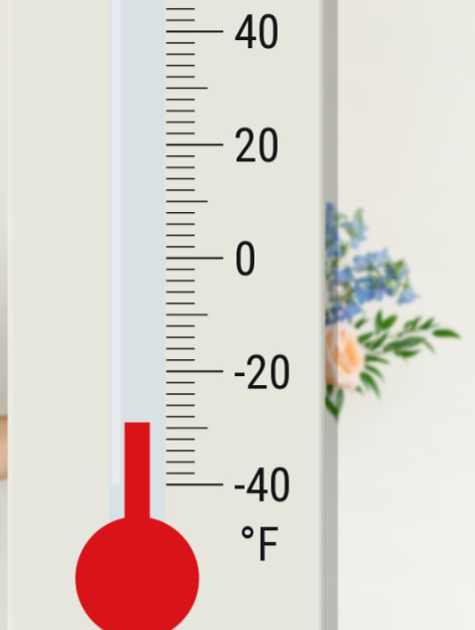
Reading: value=-29 unit=°F
